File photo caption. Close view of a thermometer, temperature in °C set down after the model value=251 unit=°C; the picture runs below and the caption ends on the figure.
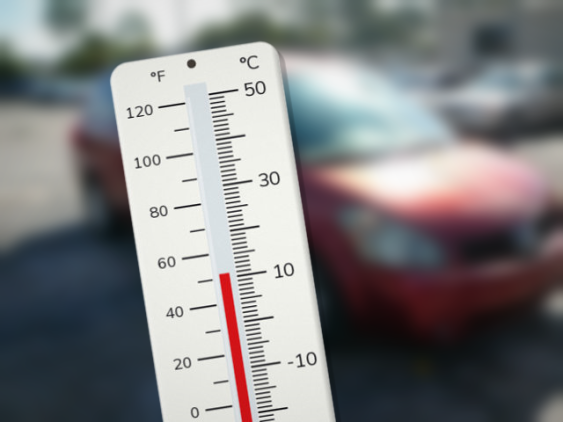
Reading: value=11 unit=°C
